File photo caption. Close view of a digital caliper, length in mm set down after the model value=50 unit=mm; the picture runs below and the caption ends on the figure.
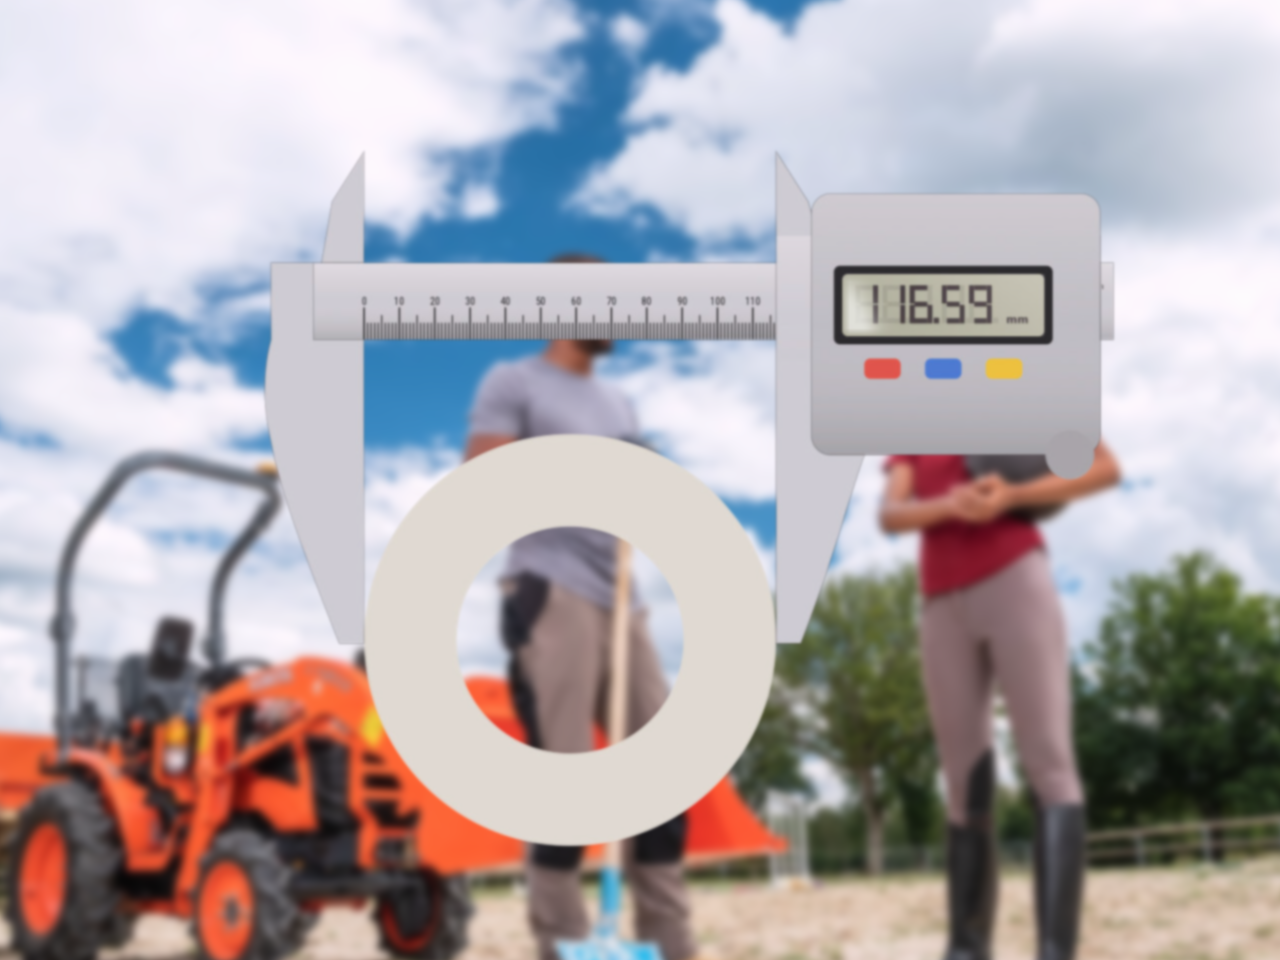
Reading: value=116.59 unit=mm
